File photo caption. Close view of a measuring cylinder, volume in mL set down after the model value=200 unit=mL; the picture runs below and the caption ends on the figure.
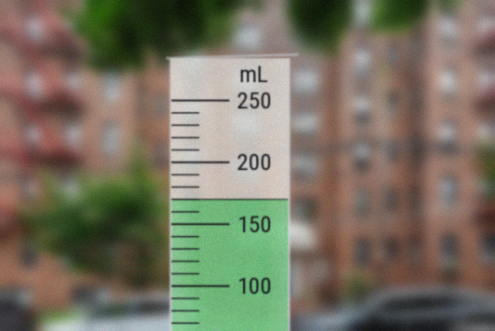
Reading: value=170 unit=mL
